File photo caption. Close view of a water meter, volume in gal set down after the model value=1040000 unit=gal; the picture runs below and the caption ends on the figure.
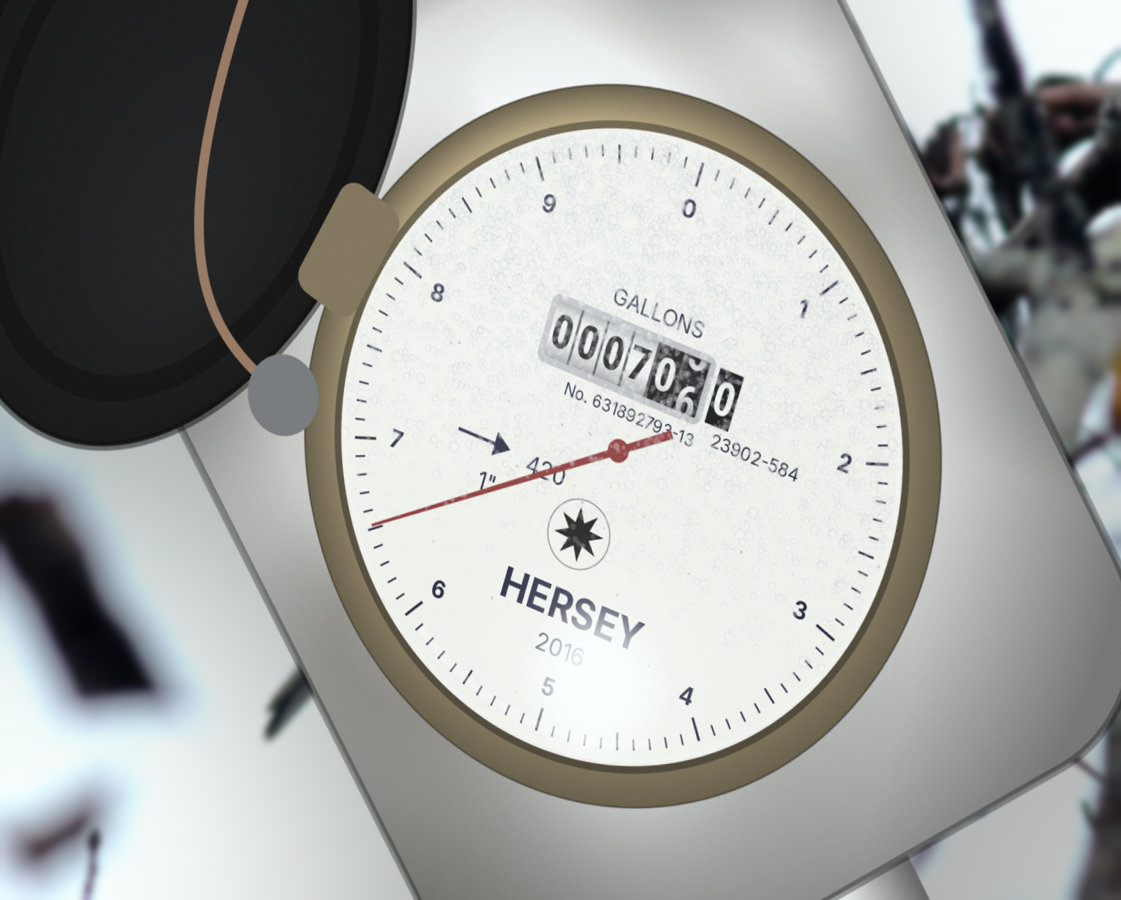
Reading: value=7056.5 unit=gal
